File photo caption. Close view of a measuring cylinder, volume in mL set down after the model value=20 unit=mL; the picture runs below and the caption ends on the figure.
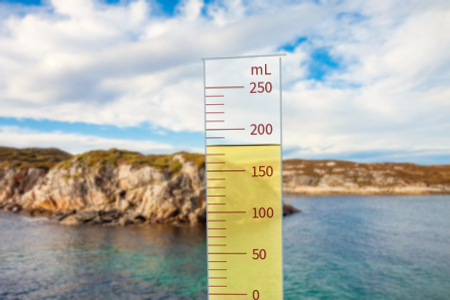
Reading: value=180 unit=mL
